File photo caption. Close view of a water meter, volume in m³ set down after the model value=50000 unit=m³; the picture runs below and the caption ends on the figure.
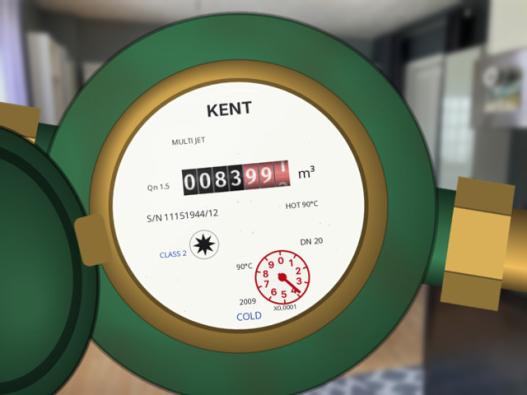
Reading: value=83.9913 unit=m³
